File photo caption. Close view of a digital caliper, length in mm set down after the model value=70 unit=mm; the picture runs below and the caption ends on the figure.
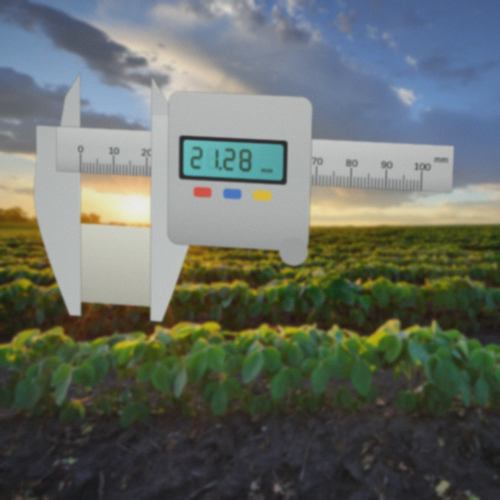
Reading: value=21.28 unit=mm
